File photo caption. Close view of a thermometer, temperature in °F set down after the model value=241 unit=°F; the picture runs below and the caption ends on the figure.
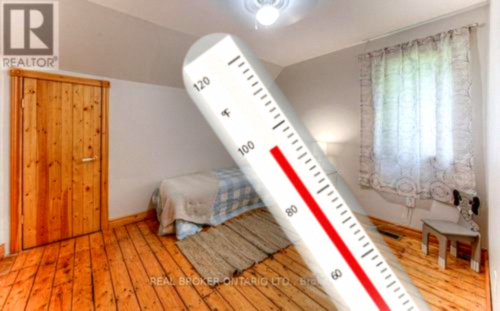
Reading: value=96 unit=°F
